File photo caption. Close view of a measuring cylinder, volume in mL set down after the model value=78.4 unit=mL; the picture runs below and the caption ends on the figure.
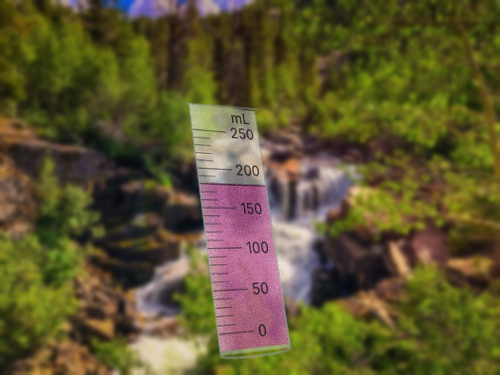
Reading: value=180 unit=mL
